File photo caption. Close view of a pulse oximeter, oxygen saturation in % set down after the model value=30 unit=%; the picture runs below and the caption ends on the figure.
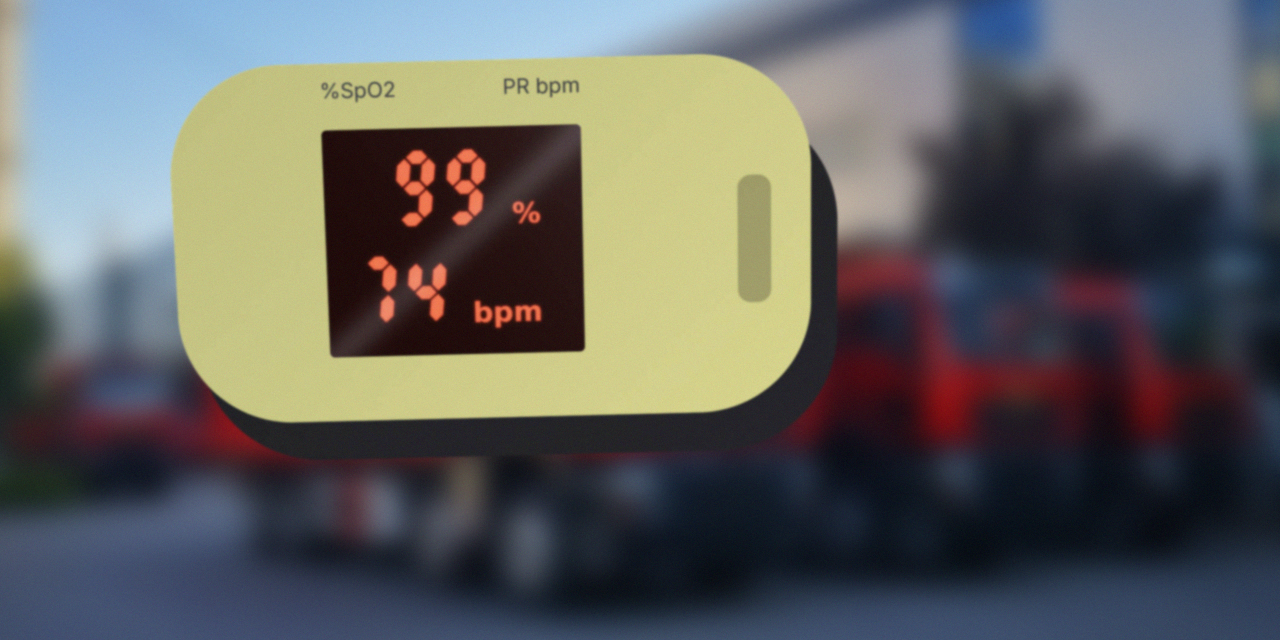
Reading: value=99 unit=%
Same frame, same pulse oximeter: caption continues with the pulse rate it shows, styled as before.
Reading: value=74 unit=bpm
